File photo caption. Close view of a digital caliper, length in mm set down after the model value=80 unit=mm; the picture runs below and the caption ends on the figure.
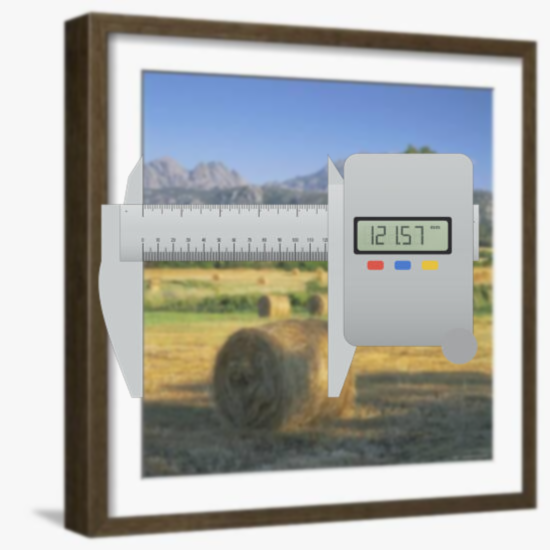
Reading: value=121.57 unit=mm
